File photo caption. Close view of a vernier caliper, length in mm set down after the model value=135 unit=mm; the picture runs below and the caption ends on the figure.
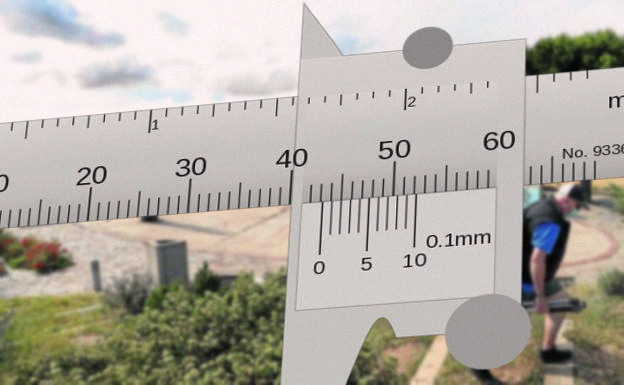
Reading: value=43.2 unit=mm
